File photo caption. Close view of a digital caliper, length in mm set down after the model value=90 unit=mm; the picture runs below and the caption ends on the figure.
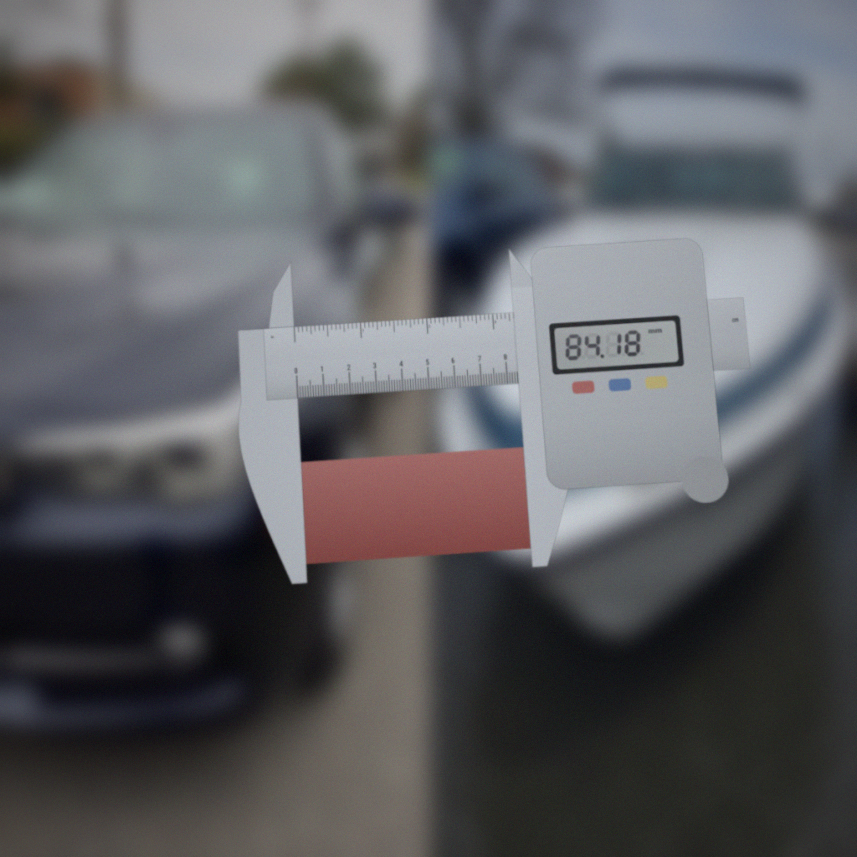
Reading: value=84.18 unit=mm
